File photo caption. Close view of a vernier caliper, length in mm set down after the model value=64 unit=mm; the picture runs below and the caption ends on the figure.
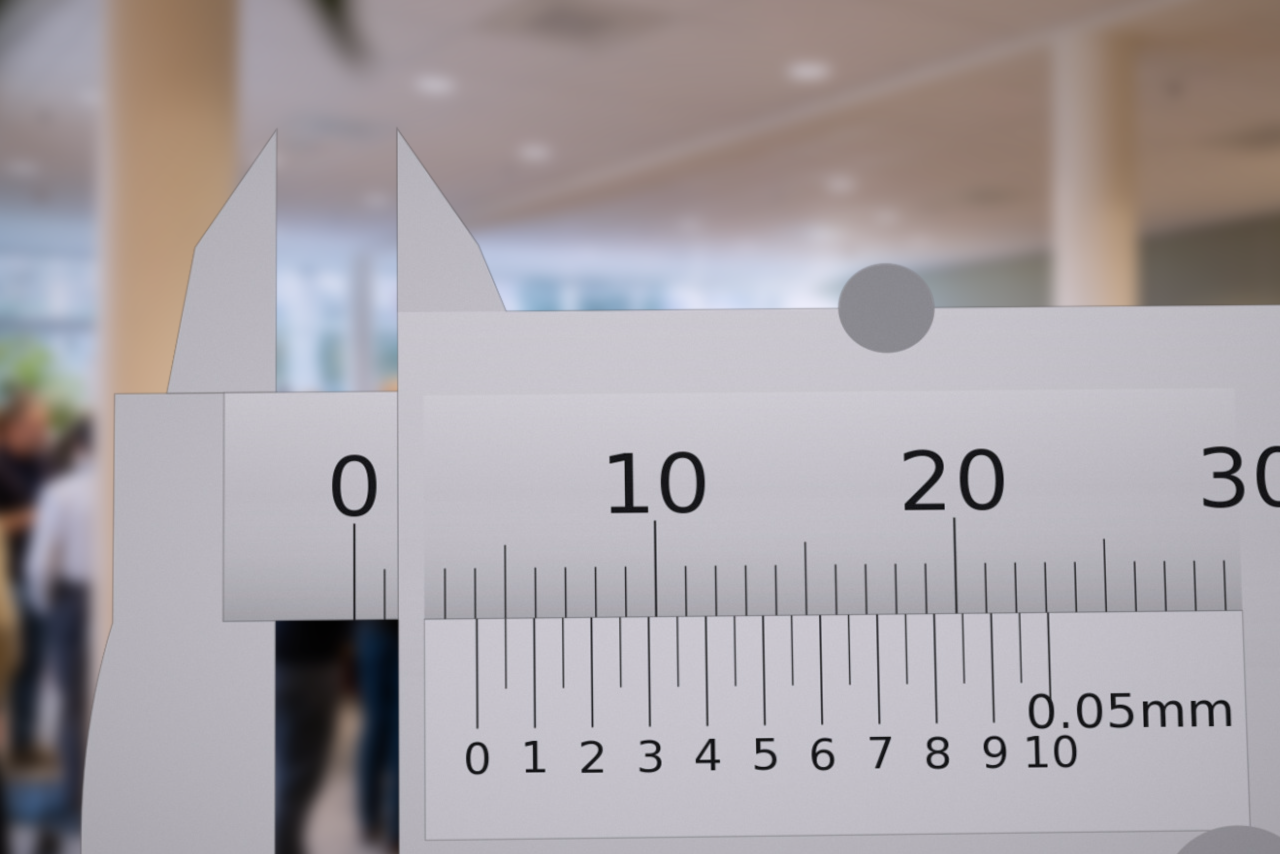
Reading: value=4.05 unit=mm
